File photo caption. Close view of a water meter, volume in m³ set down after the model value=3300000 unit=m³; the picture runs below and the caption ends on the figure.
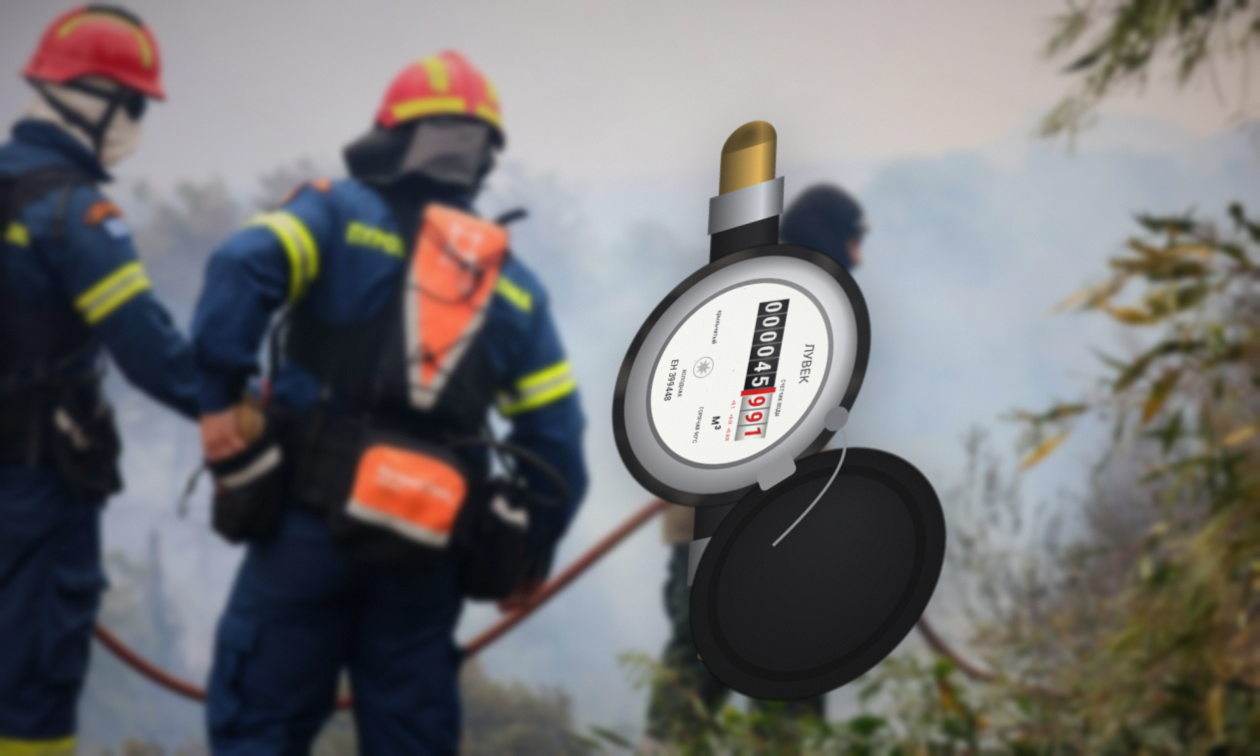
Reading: value=45.991 unit=m³
